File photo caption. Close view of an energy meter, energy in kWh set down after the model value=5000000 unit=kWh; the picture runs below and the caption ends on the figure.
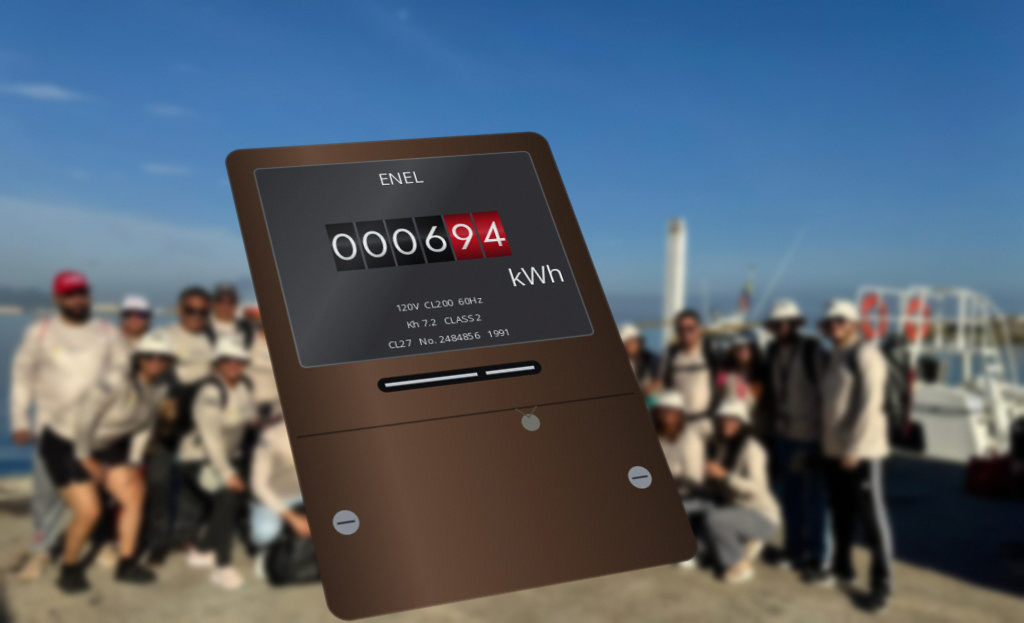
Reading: value=6.94 unit=kWh
